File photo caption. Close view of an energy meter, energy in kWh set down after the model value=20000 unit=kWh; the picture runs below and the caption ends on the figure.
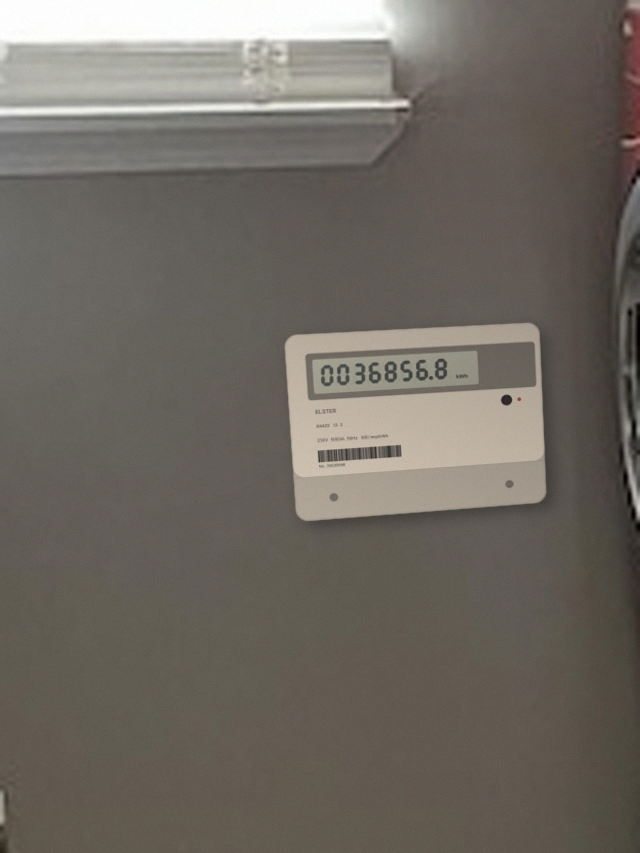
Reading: value=36856.8 unit=kWh
